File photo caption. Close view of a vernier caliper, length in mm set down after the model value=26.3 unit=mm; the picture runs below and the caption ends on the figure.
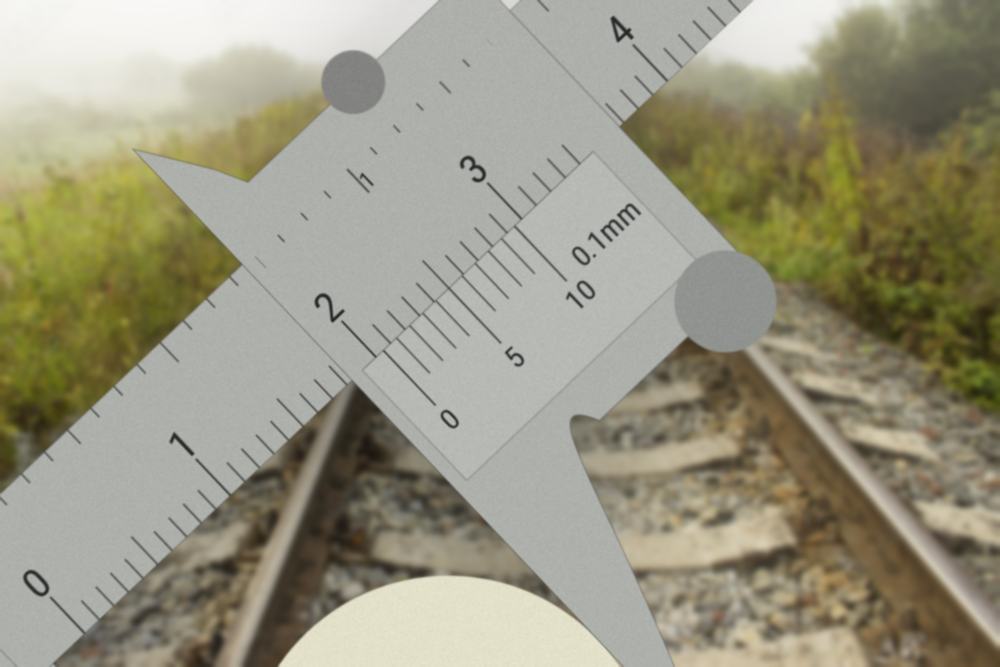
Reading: value=20.5 unit=mm
